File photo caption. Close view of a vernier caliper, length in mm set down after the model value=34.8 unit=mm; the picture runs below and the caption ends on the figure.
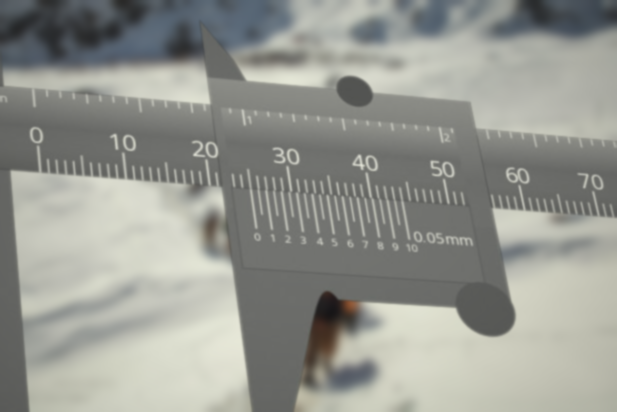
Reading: value=25.0 unit=mm
